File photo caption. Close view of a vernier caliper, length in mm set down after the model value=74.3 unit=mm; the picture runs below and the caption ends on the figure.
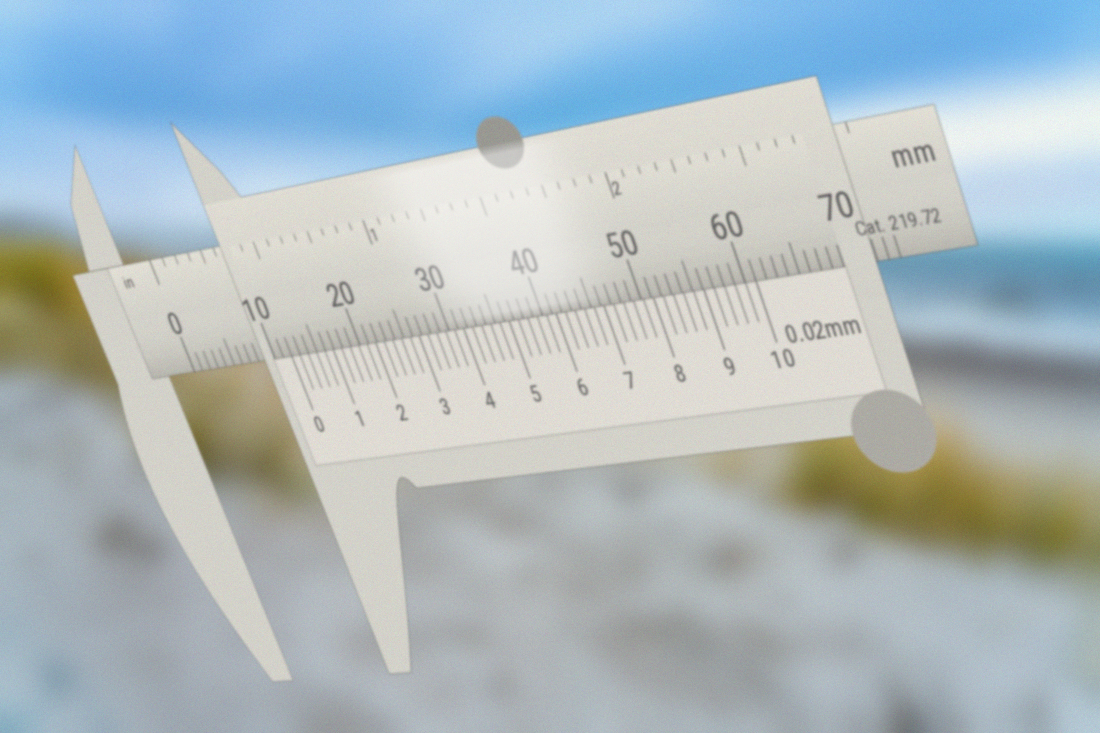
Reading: value=12.0 unit=mm
